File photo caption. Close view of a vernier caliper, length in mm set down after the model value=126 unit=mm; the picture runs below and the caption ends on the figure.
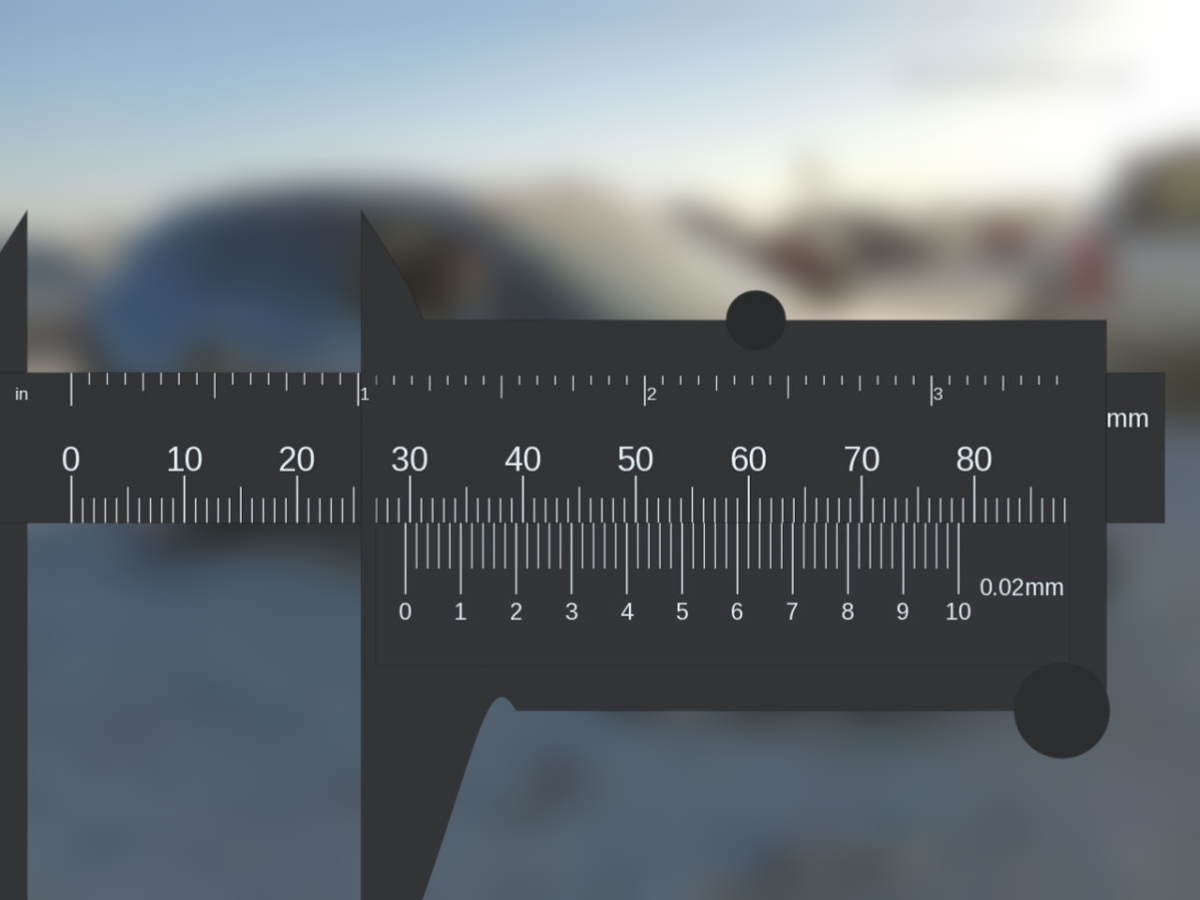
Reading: value=29.6 unit=mm
